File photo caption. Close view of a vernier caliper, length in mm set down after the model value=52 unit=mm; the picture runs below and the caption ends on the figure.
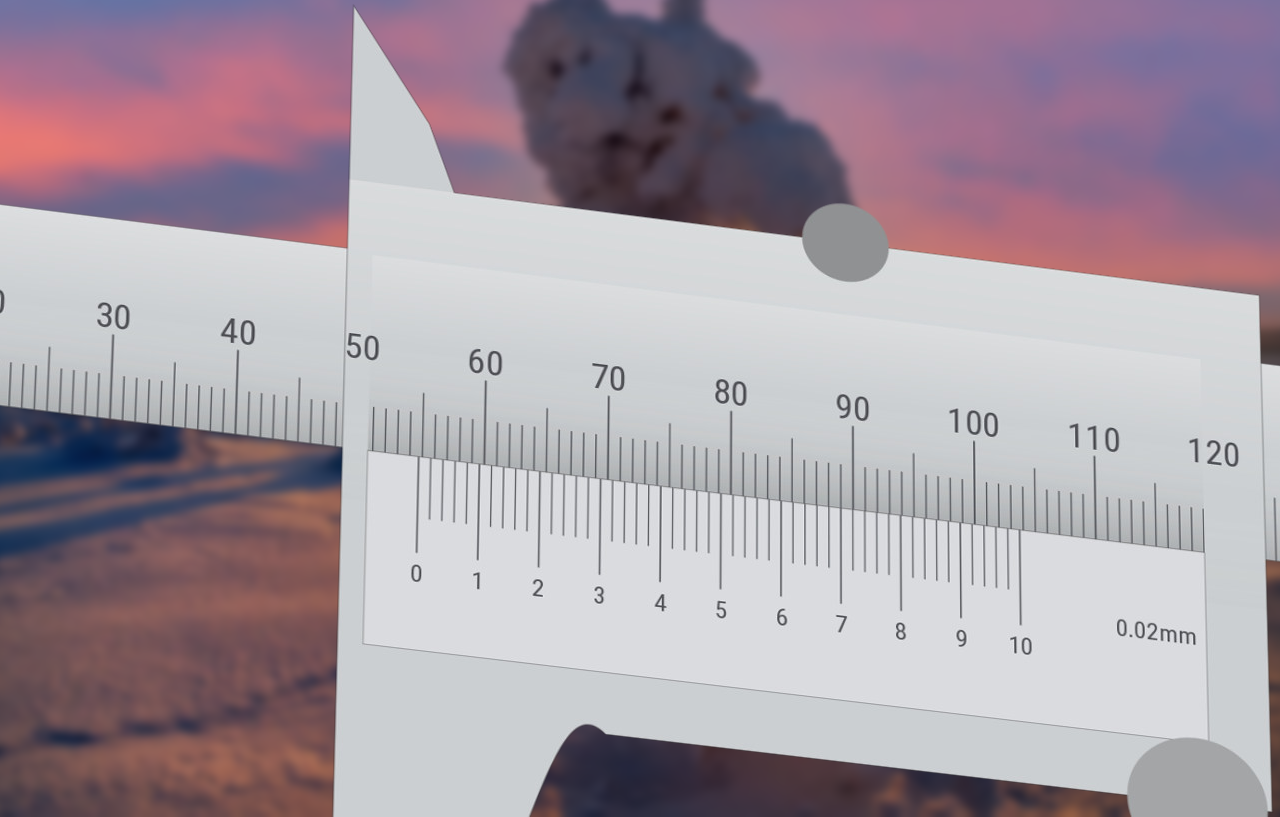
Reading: value=54.7 unit=mm
